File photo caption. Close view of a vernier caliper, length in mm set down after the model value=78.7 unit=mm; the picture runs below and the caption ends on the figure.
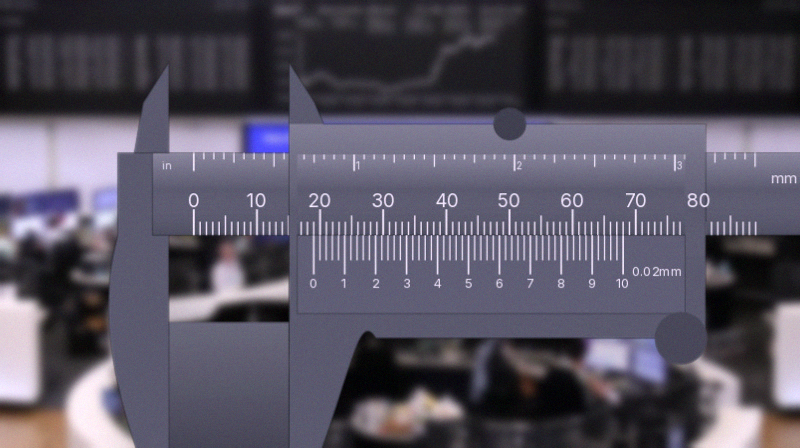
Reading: value=19.0 unit=mm
